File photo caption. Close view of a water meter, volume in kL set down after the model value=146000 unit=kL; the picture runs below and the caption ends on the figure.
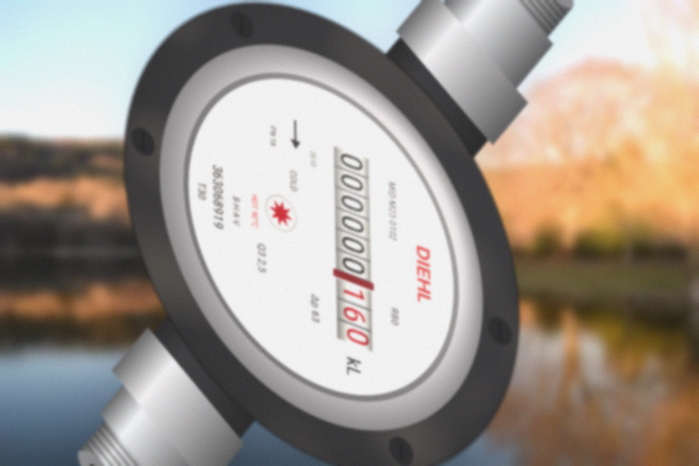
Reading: value=0.160 unit=kL
